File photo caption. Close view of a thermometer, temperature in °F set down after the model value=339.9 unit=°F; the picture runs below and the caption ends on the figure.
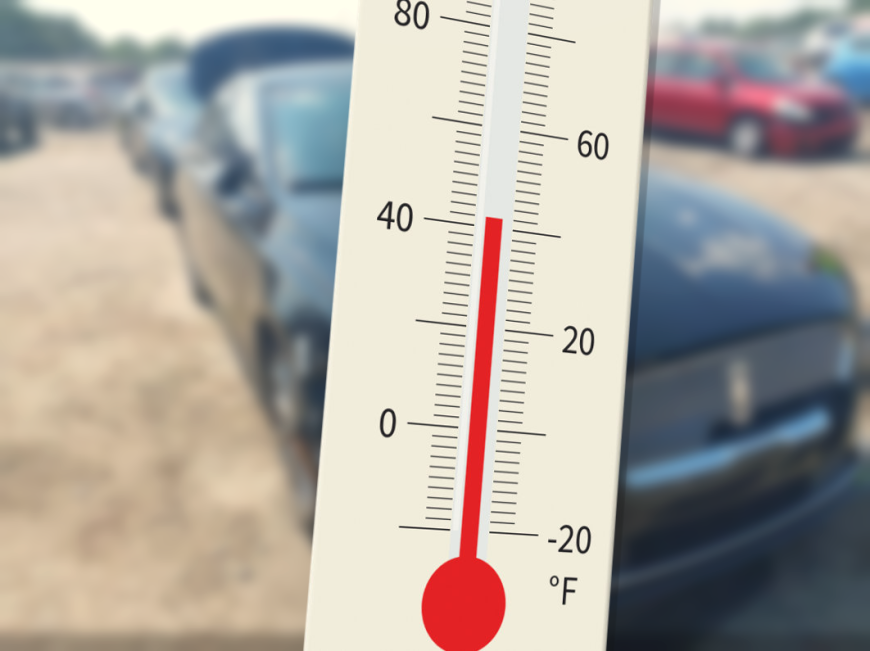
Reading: value=42 unit=°F
